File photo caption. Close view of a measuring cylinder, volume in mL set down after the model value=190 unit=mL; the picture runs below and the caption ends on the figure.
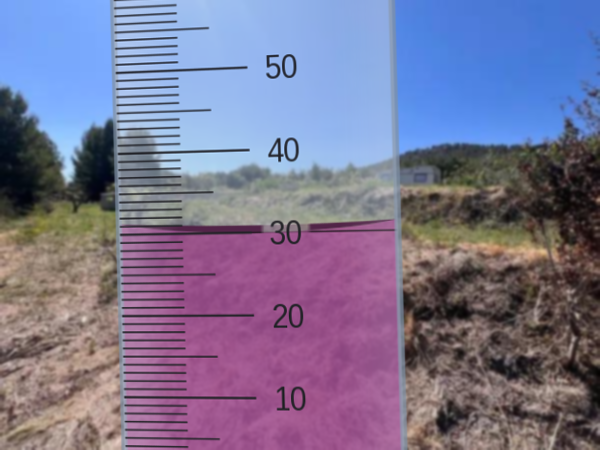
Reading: value=30 unit=mL
